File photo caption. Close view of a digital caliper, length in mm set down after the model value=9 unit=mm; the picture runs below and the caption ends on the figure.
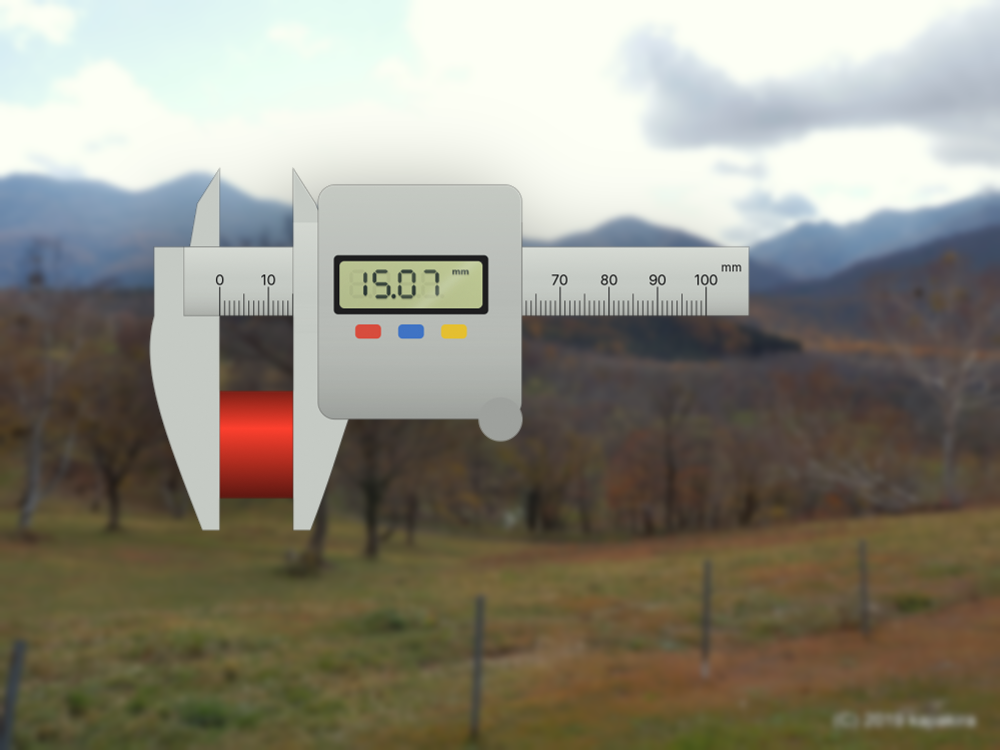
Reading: value=15.07 unit=mm
